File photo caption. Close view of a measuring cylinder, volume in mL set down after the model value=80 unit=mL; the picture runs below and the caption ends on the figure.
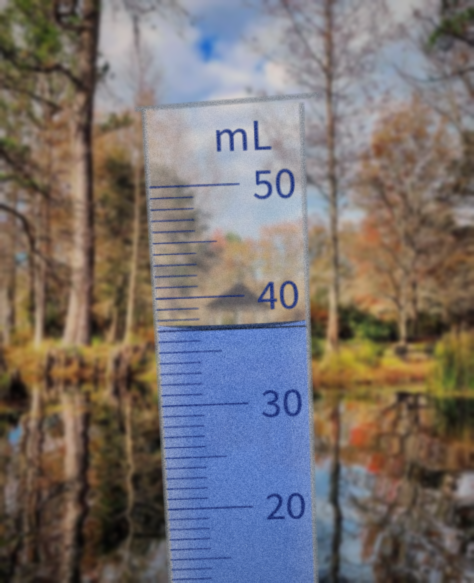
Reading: value=37 unit=mL
